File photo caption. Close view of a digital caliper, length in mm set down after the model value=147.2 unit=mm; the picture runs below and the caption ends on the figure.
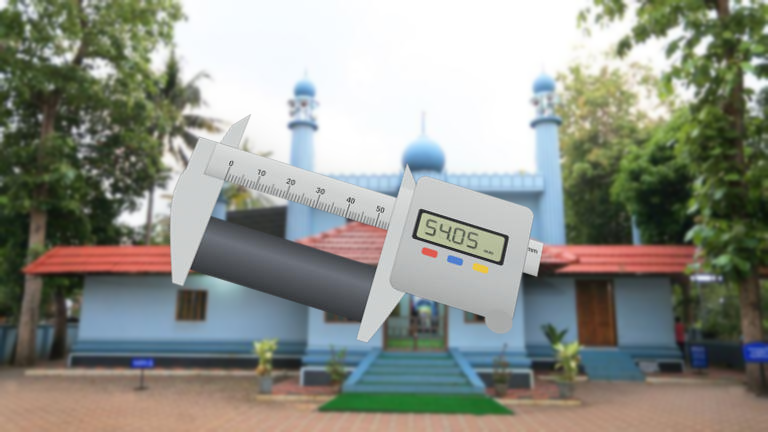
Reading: value=54.05 unit=mm
